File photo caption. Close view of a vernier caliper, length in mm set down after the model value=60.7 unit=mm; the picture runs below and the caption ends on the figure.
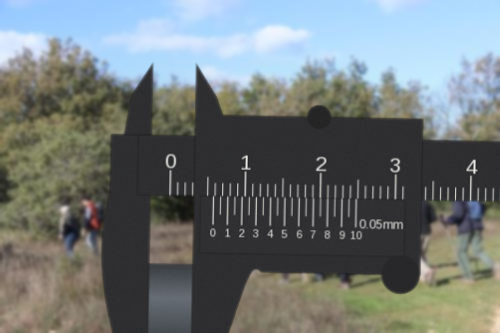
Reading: value=5.8 unit=mm
